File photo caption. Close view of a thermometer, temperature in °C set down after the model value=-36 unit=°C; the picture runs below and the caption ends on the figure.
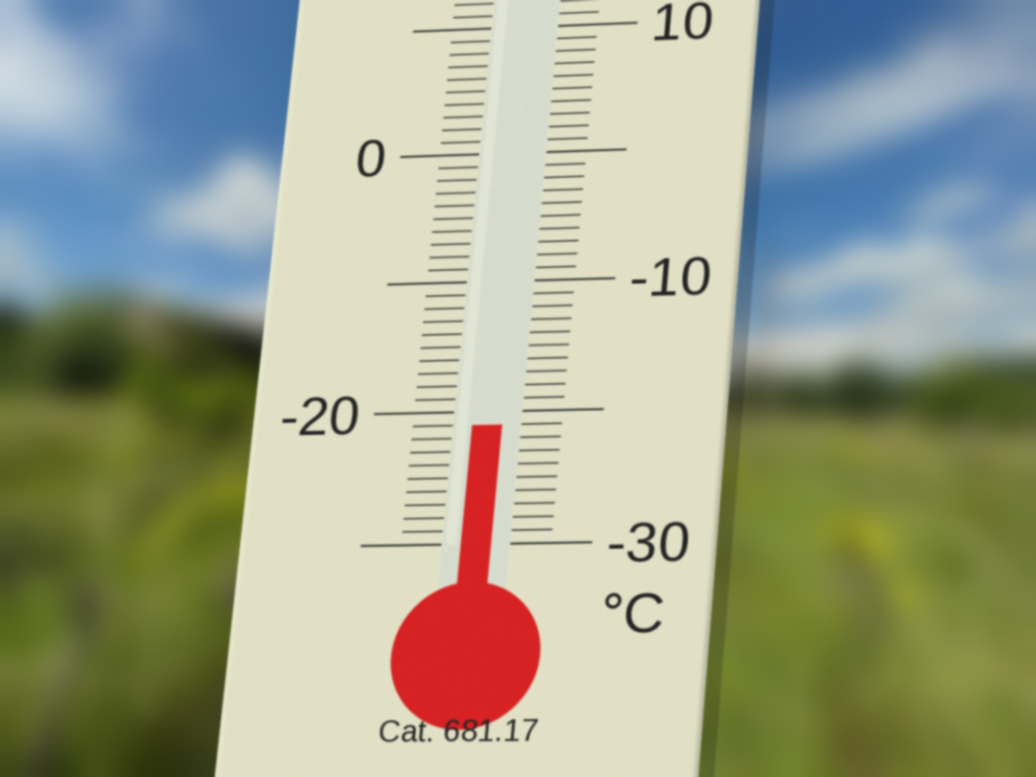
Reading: value=-21 unit=°C
